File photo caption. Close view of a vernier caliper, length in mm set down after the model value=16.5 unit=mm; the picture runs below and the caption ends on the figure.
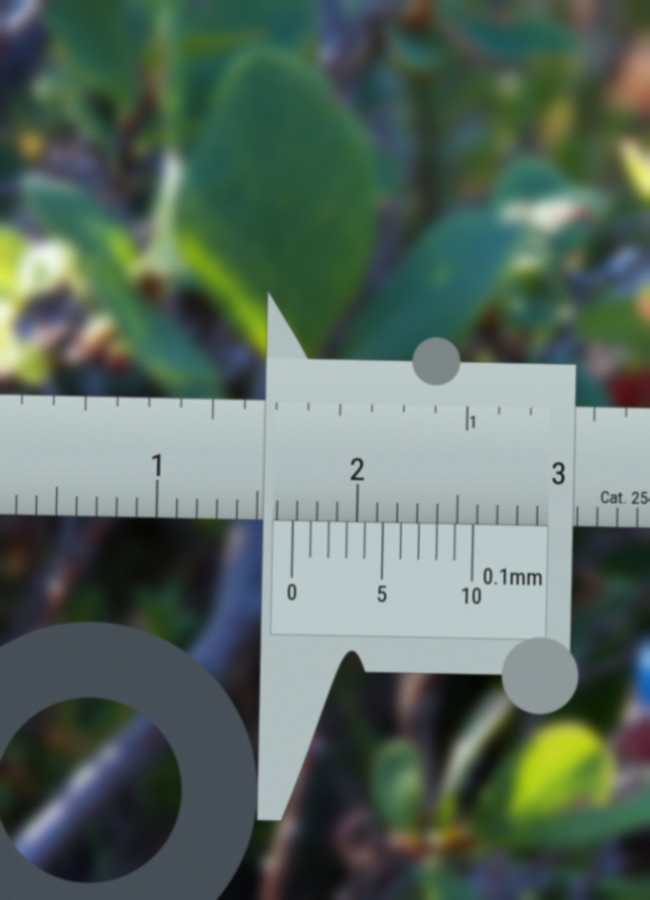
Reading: value=16.8 unit=mm
